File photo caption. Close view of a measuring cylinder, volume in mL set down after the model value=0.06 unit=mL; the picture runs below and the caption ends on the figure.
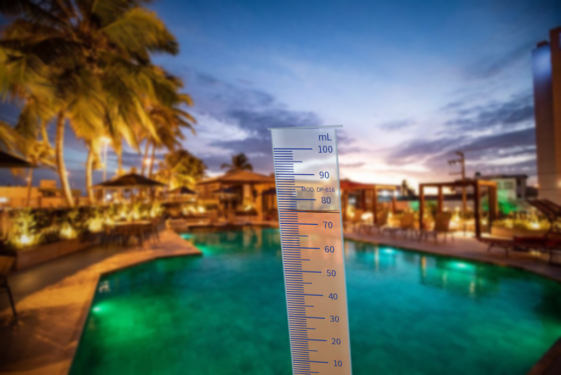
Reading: value=75 unit=mL
